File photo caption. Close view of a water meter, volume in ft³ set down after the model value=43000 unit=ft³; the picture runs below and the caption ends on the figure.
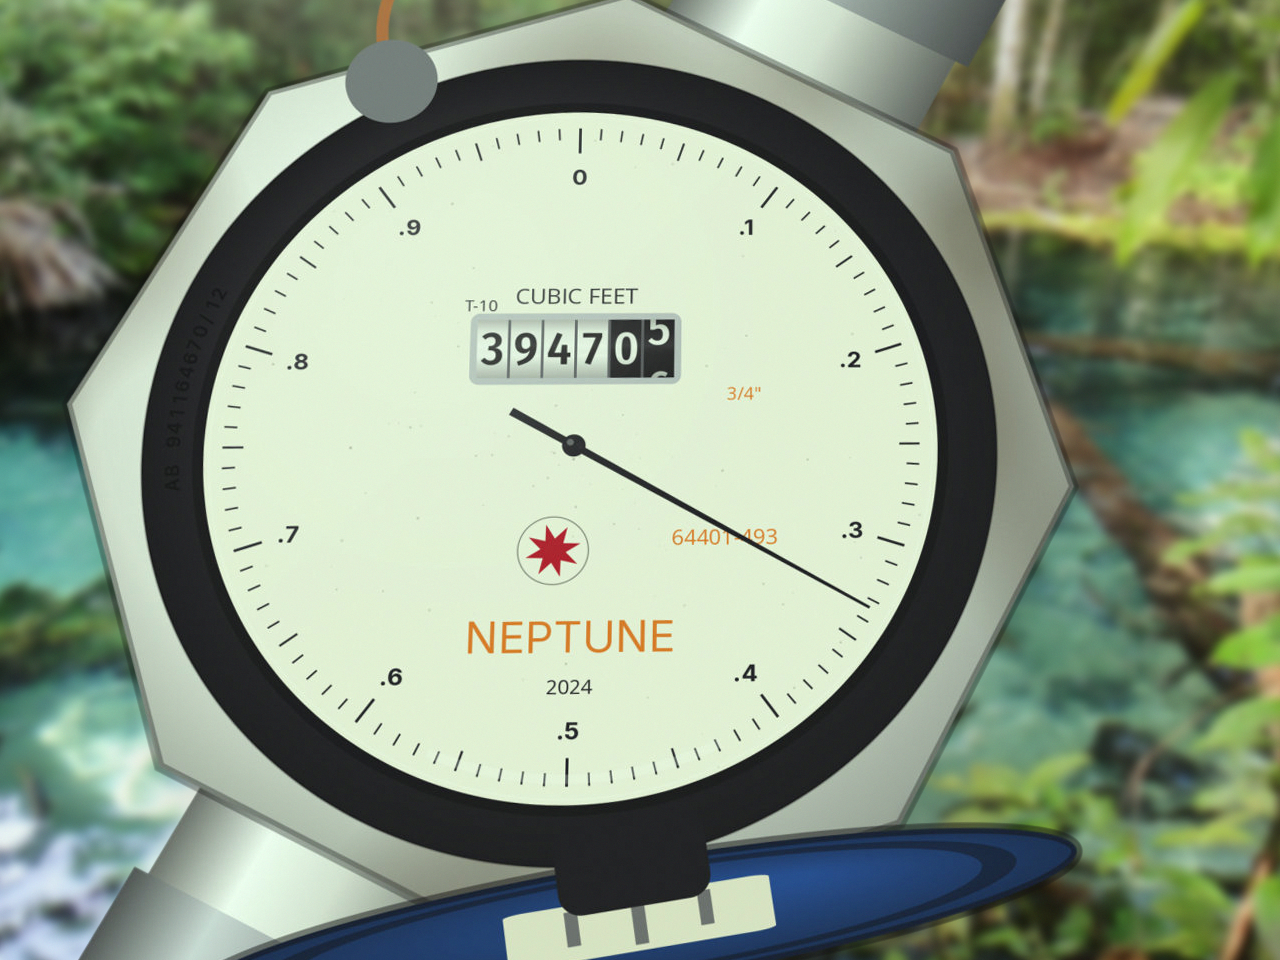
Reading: value=394705.33 unit=ft³
